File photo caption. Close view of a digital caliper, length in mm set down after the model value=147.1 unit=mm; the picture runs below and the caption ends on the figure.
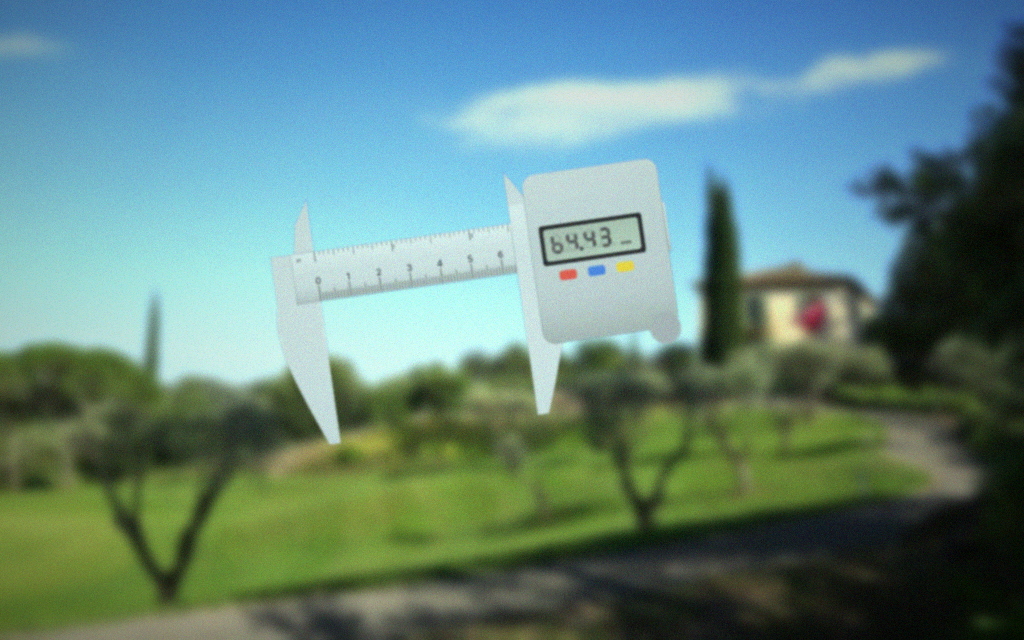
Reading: value=64.43 unit=mm
